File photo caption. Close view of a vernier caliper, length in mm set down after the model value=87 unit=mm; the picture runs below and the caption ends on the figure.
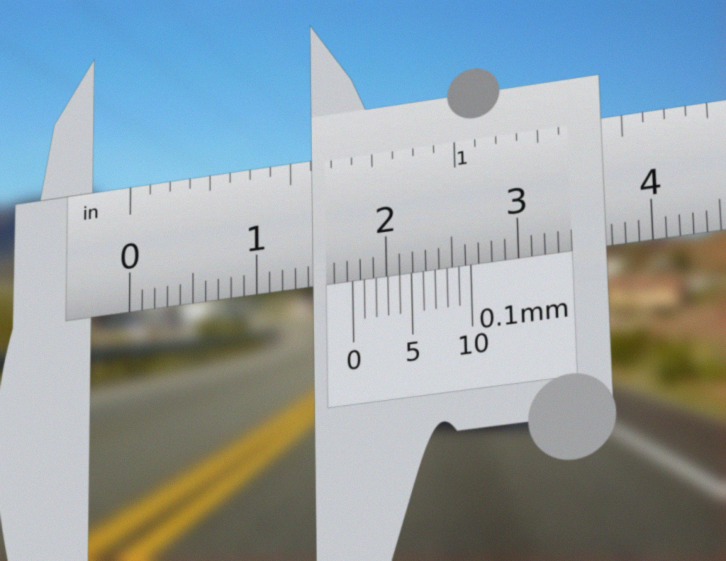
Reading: value=17.4 unit=mm
